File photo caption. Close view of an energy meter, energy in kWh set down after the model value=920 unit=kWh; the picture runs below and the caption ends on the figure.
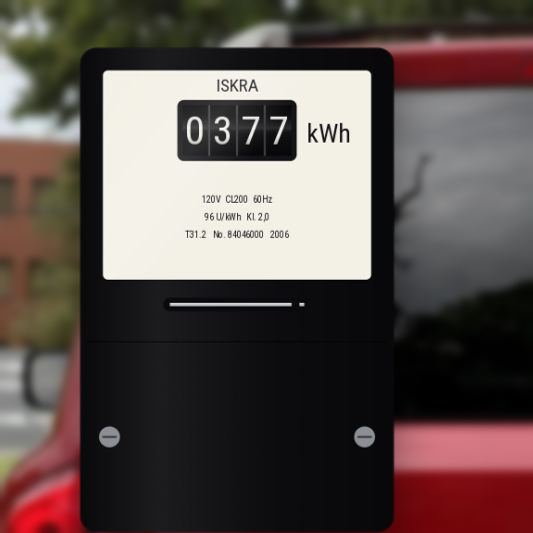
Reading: value=377 unit=kWh
